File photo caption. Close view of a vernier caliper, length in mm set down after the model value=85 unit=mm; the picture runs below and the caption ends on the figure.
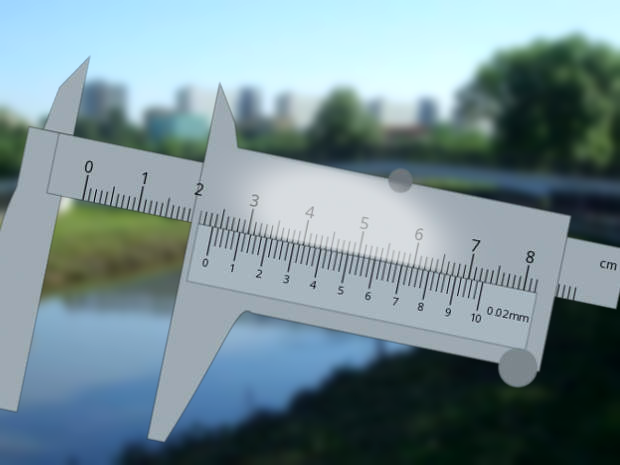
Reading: value=23.6 unit=mm
